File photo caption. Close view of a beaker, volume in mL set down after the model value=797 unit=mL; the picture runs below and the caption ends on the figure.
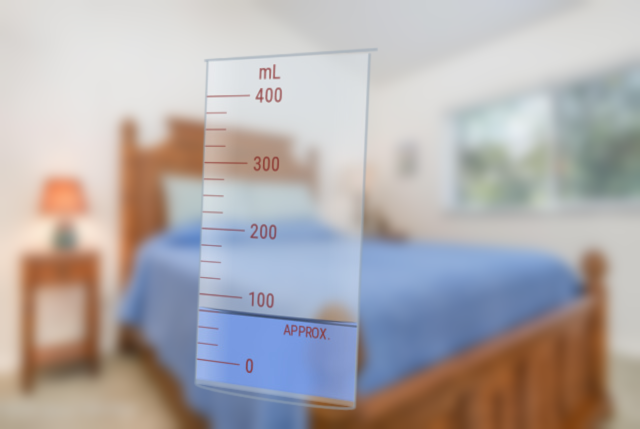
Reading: value=75 unit=mL
